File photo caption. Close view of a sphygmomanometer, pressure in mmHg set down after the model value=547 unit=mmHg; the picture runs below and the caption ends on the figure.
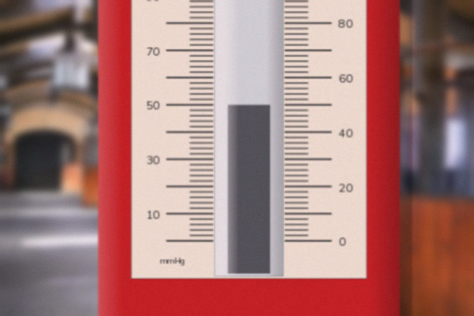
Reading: value=50 unit=mmHg
